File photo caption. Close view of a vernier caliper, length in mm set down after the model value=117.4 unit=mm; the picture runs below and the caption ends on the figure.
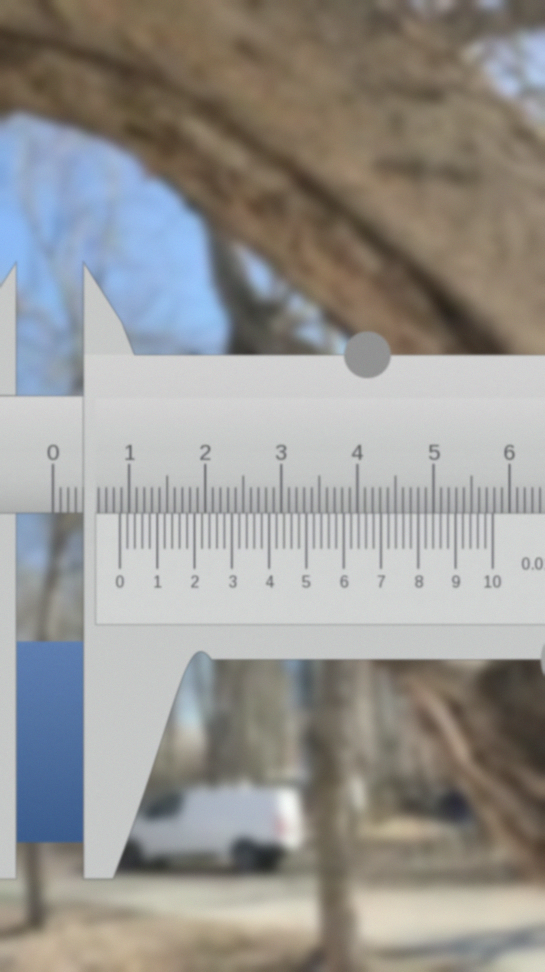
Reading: value=8.8 unit=mm
